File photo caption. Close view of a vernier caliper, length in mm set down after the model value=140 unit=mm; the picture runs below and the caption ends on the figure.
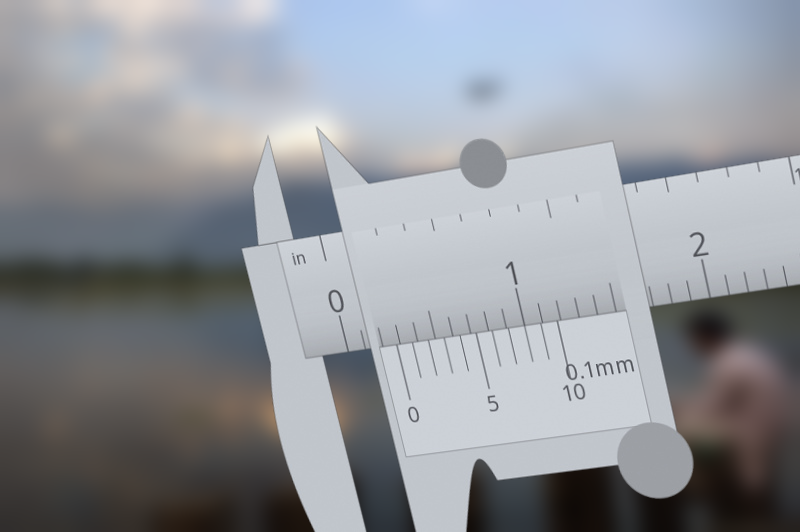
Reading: value=2.8 unit=mm
